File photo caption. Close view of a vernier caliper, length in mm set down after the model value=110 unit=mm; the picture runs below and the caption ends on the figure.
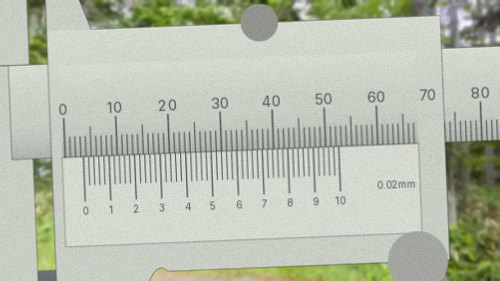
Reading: value=3.5 unit=mm
